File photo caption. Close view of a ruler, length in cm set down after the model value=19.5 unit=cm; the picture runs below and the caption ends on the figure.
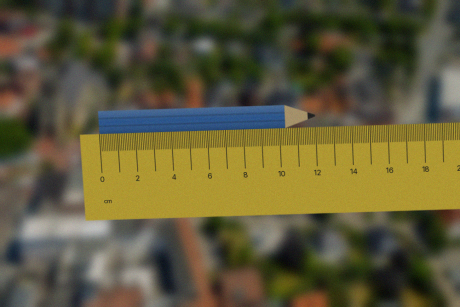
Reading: value=12 unit=cm
